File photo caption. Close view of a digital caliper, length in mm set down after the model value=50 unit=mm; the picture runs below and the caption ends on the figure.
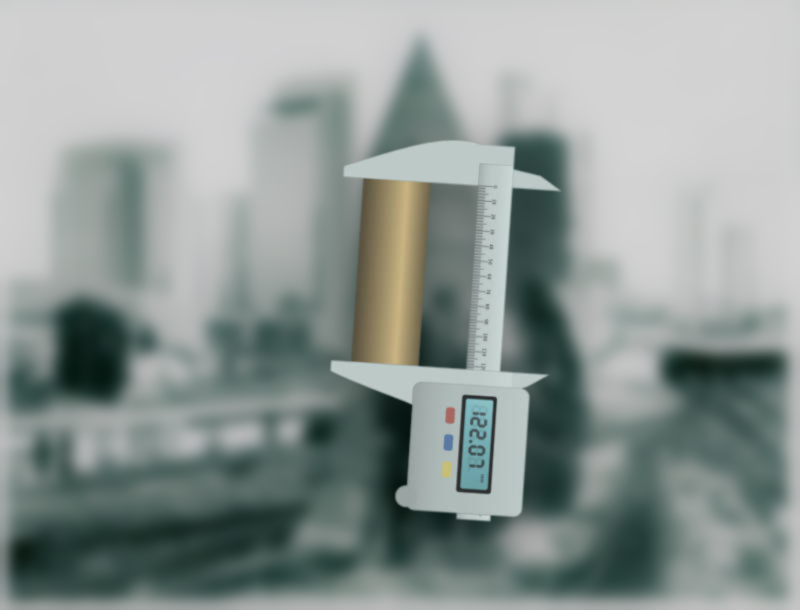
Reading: value=122.07 unit=mm
